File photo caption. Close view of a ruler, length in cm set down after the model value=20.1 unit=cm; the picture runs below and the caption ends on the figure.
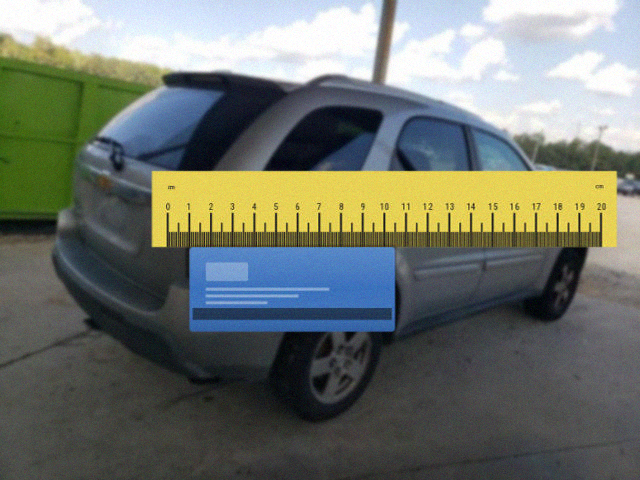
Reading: value=9.5 unit=cm
